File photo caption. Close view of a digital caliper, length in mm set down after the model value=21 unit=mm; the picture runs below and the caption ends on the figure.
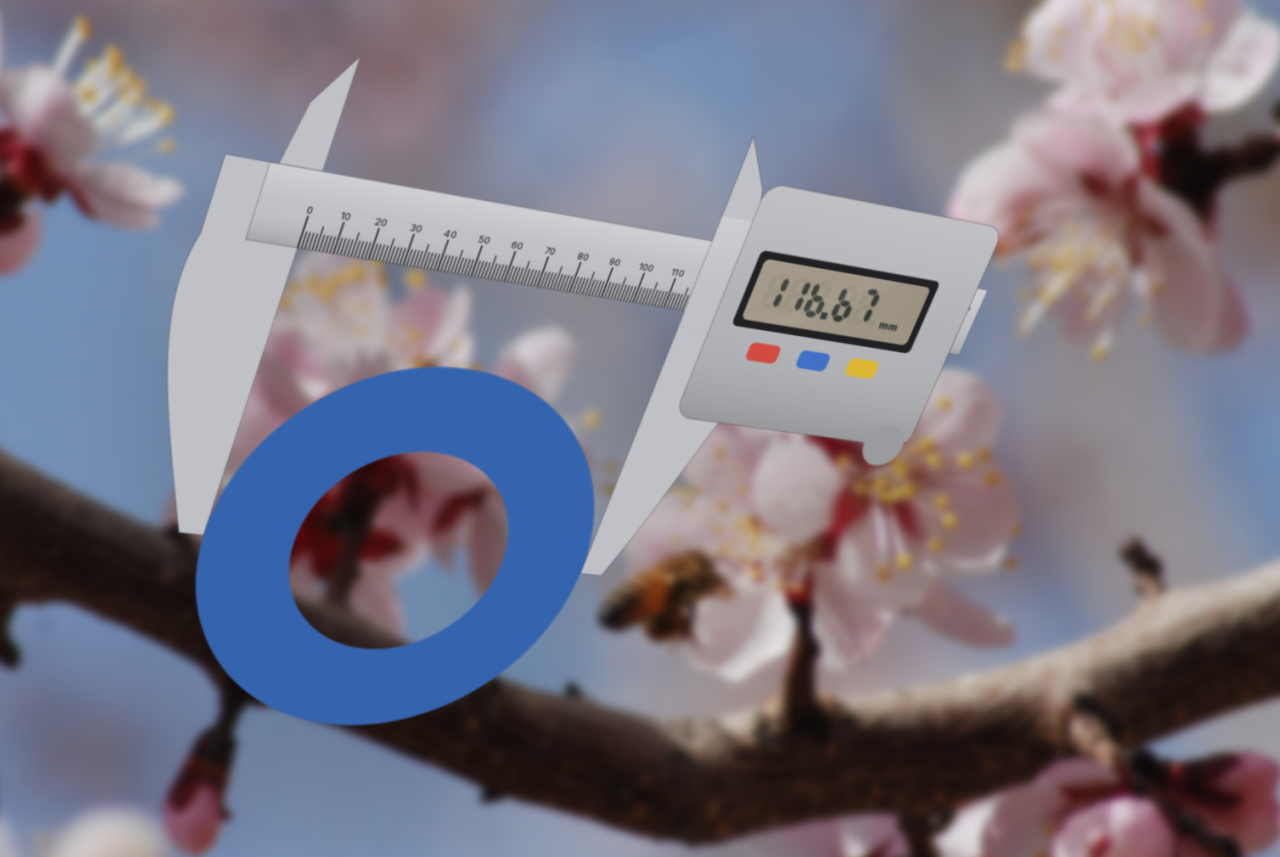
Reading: value=116.67 unit=mm
